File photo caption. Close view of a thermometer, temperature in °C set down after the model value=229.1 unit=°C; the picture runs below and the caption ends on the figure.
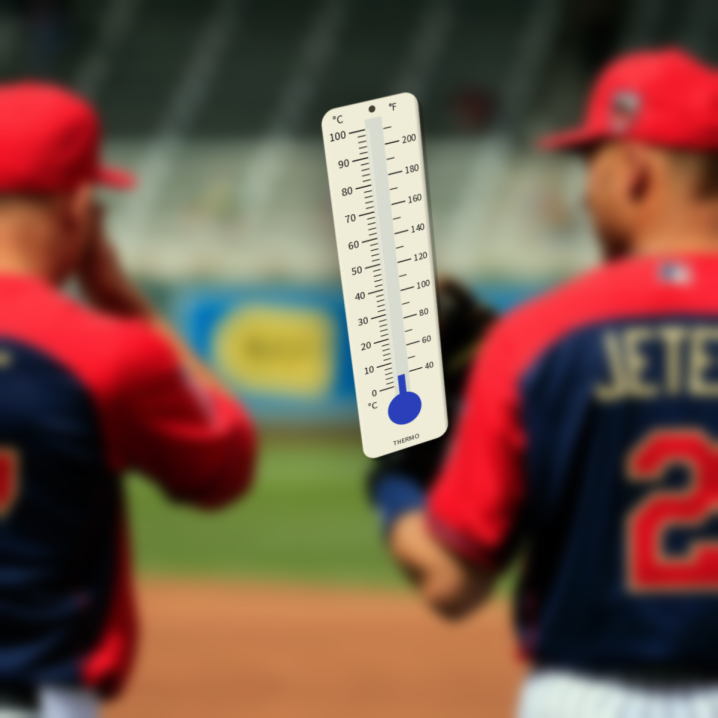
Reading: value=4 unit=°C
